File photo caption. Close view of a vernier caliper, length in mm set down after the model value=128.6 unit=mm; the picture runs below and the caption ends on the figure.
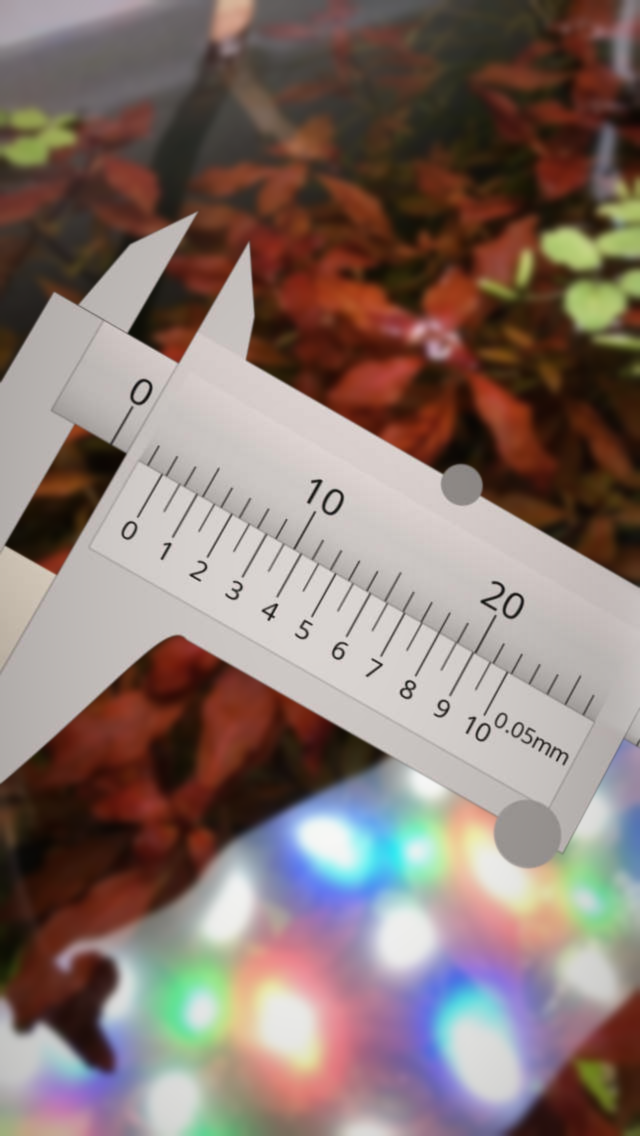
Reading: value=2.8 unit=mm
